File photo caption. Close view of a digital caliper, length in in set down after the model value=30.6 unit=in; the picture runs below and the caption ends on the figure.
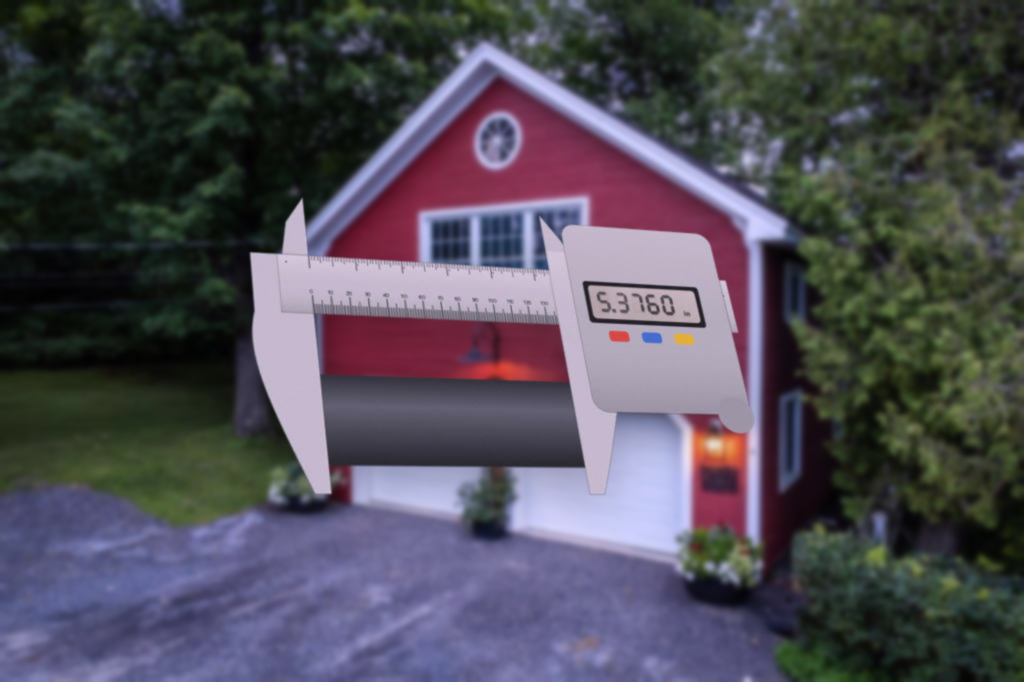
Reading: value=5.3760 unit=in
